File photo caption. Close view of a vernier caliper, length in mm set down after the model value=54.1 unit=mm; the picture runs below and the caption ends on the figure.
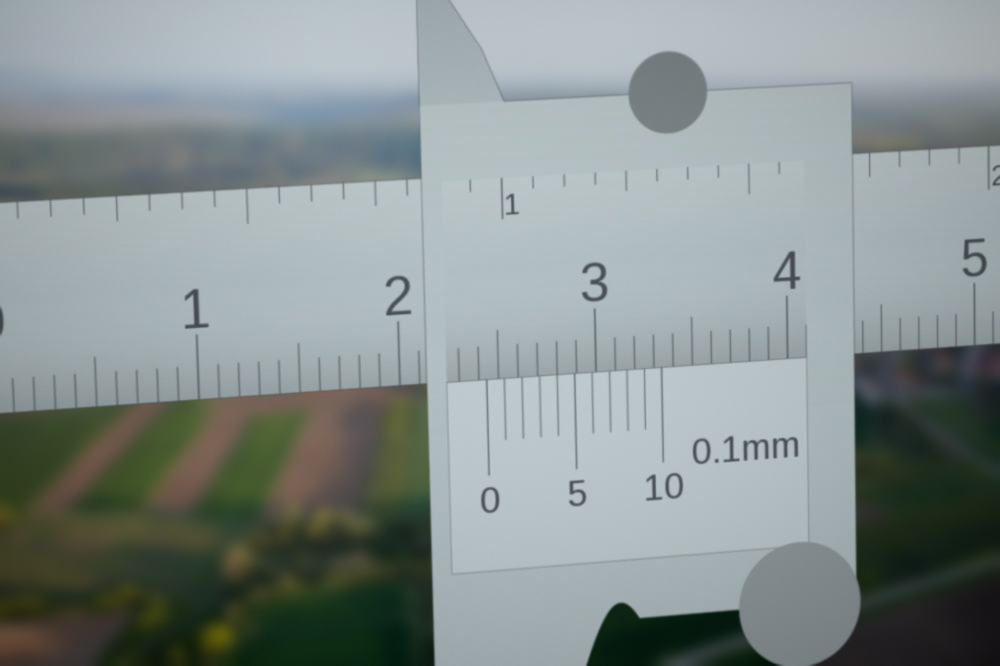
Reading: value=24.4 unit=mm
